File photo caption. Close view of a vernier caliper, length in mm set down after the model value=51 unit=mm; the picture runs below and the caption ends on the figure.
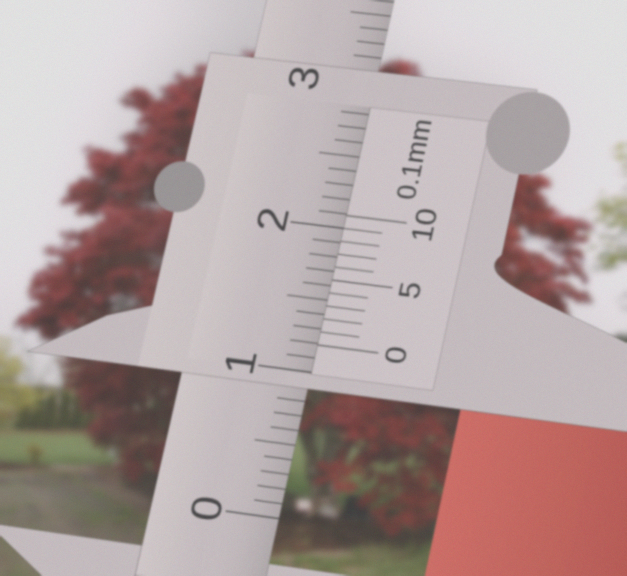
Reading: value=11.9 unit=mm
